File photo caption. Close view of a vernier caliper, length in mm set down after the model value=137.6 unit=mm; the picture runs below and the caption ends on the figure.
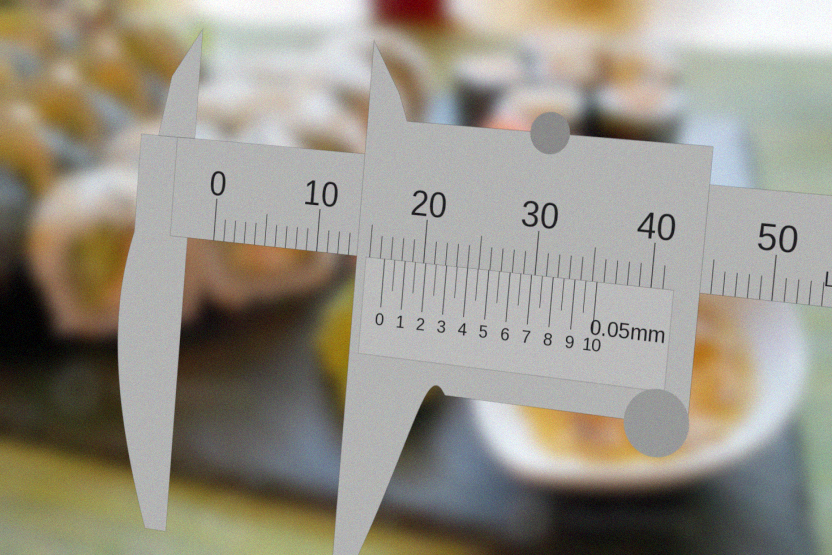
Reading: value=16.4 unit=mm
